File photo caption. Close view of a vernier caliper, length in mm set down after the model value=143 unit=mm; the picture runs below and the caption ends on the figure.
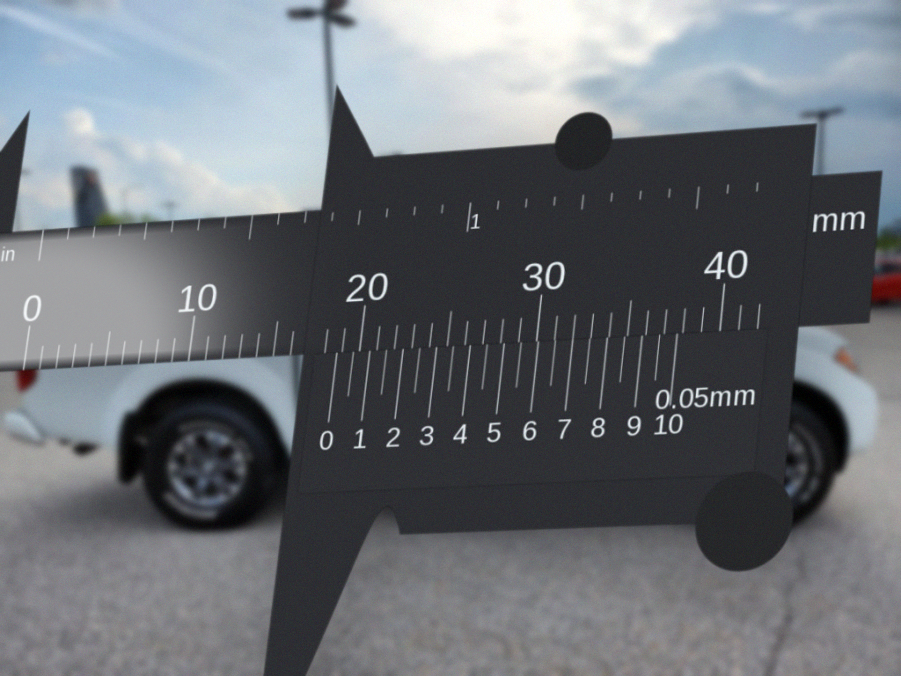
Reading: value=18.7 unit=mm
